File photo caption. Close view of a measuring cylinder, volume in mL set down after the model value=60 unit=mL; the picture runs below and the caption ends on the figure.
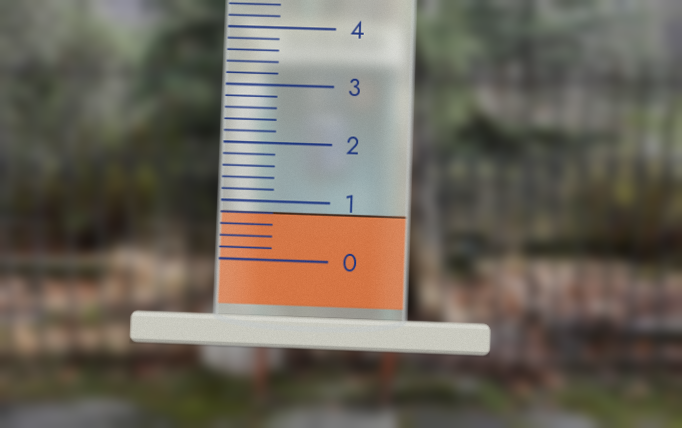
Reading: value=0.8 unit=mL
